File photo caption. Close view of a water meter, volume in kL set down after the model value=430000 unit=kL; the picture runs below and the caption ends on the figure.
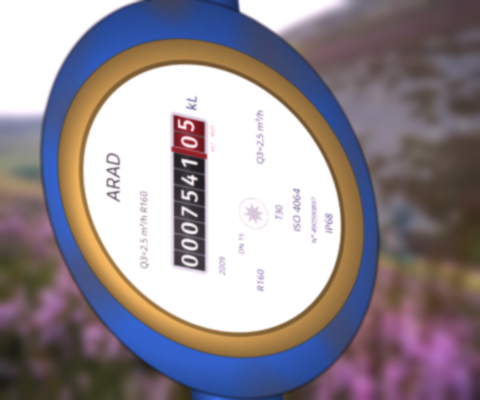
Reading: value=7541.05 unit=kL
